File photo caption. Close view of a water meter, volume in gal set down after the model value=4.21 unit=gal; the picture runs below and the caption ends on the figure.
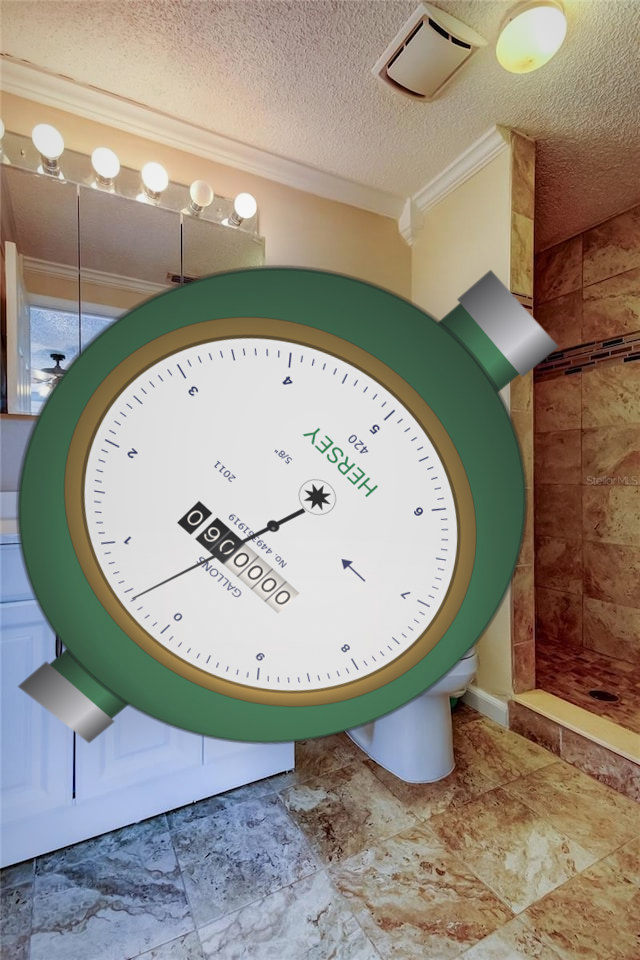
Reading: value=60.4 unit=gal
